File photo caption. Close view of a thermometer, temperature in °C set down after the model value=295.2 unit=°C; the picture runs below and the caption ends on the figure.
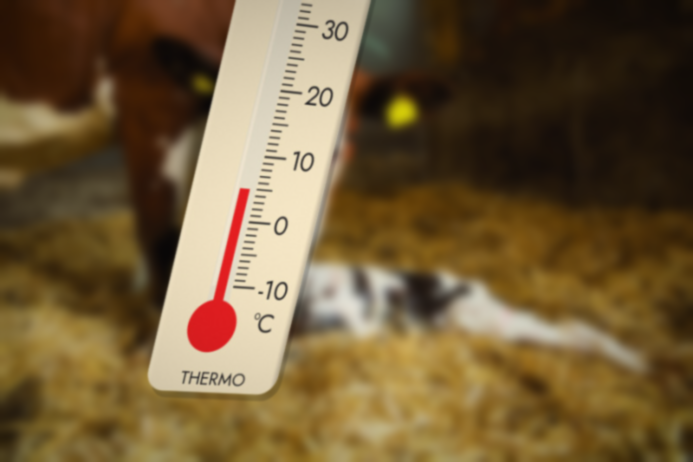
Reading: value=5 unit=°C
